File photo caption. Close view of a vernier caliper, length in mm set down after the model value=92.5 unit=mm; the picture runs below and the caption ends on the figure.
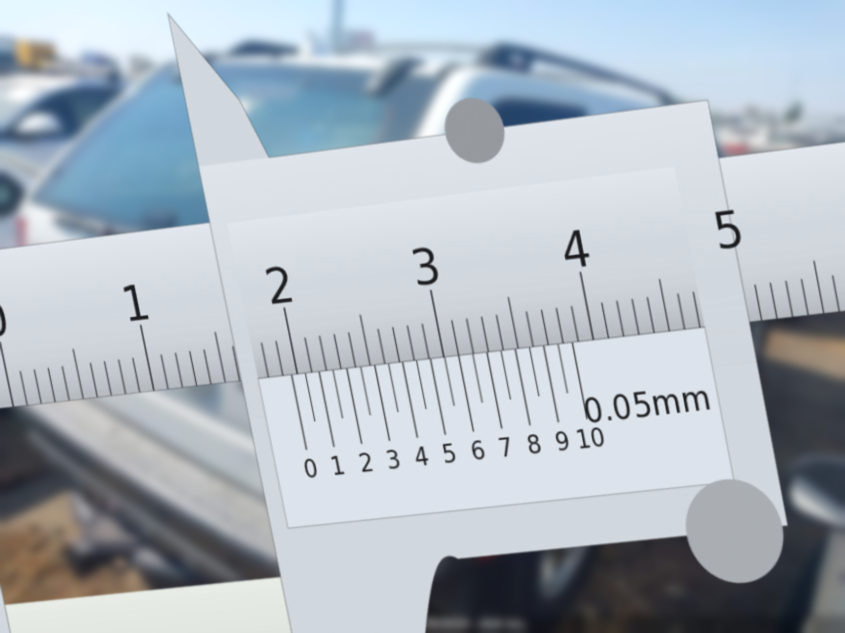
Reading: value=19.6 unit=mm
